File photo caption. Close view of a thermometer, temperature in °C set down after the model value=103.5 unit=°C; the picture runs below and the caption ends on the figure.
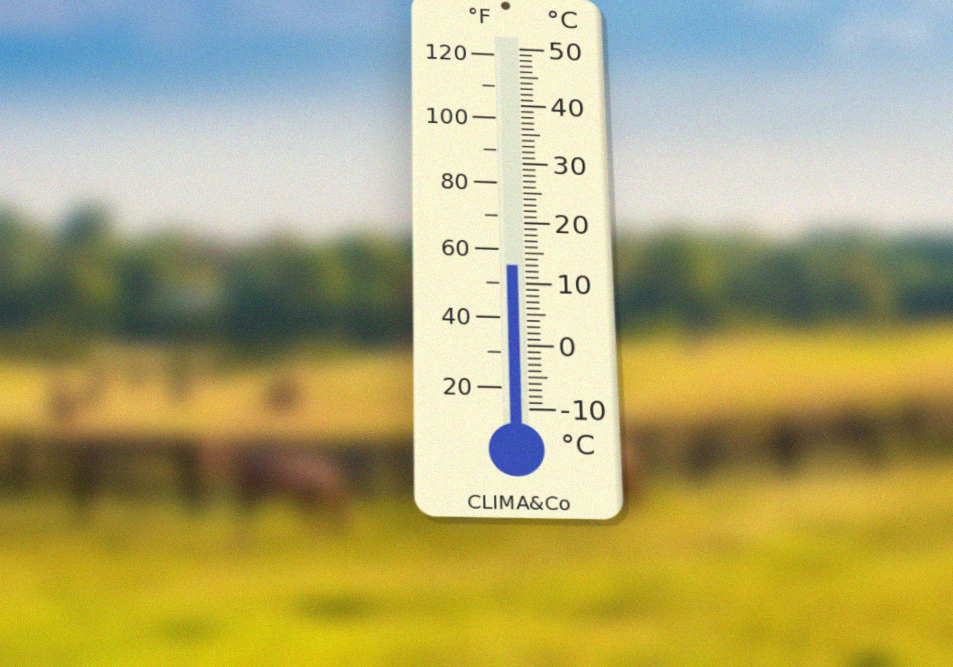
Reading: value=13 unit=°C
